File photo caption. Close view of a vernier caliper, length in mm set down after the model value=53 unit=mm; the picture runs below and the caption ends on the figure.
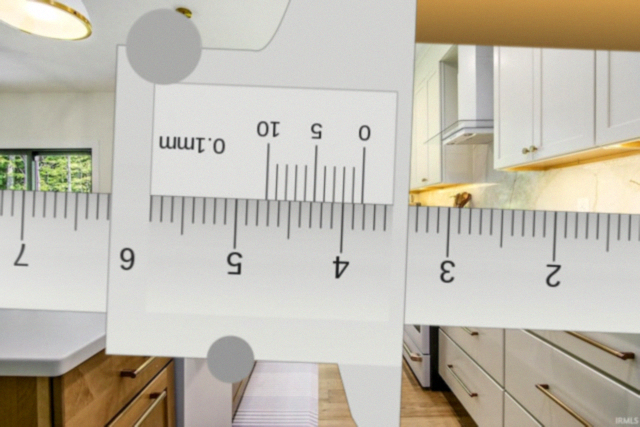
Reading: value=38.2 unit=mm
